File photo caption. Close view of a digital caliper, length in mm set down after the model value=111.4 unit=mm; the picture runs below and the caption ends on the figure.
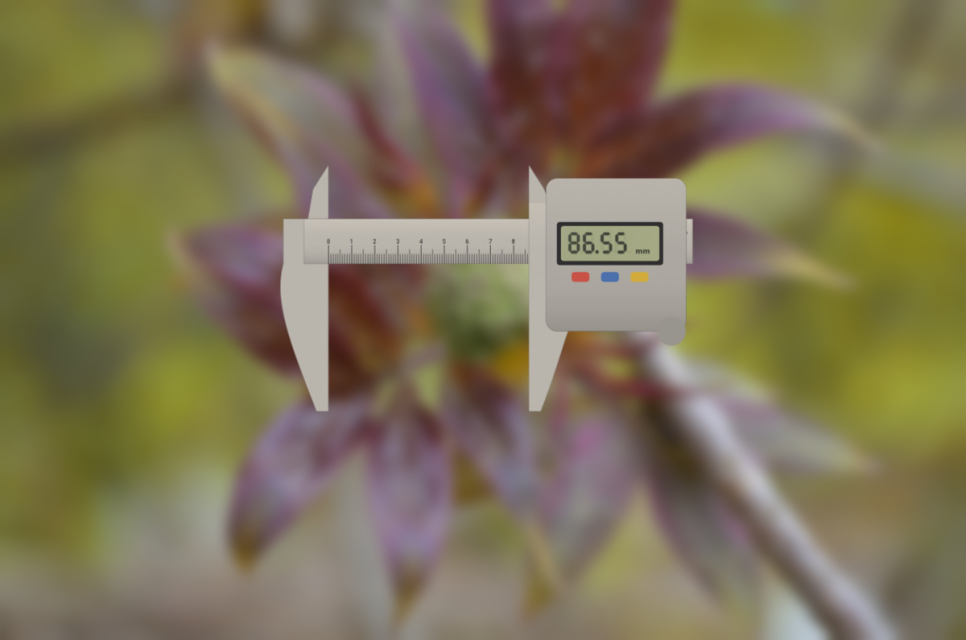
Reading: value=86.55 unit=mm
